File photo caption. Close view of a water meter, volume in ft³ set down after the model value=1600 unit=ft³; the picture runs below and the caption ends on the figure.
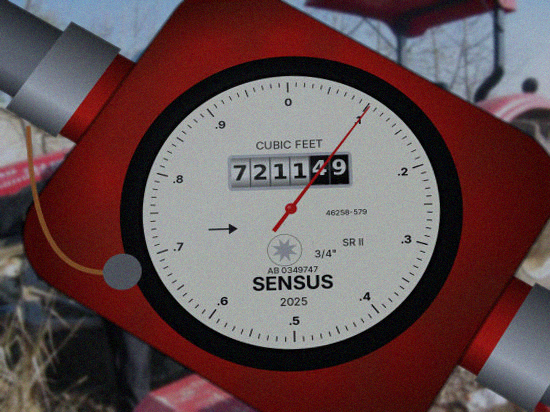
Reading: value=721149.10 unit=ft³
